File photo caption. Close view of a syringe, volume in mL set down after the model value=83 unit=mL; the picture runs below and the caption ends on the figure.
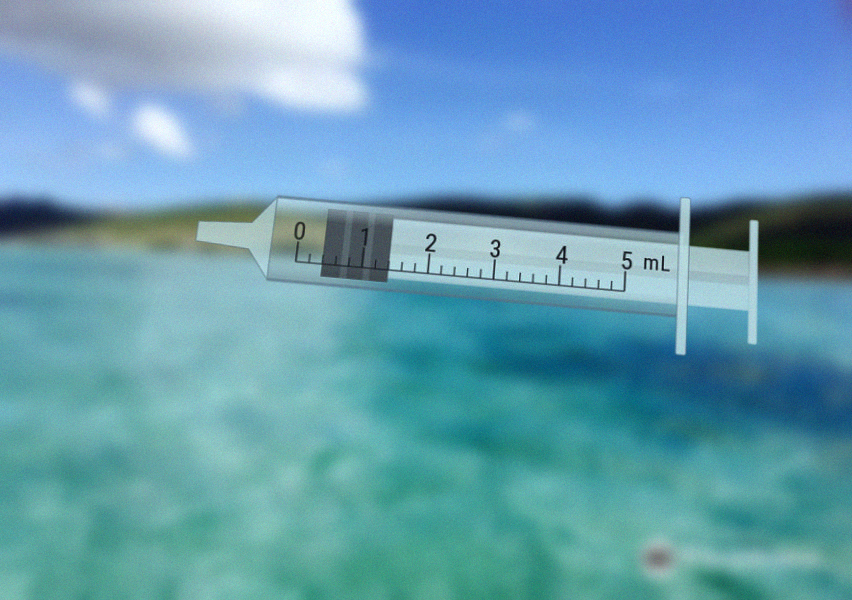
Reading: value=0.4 unit=mL
